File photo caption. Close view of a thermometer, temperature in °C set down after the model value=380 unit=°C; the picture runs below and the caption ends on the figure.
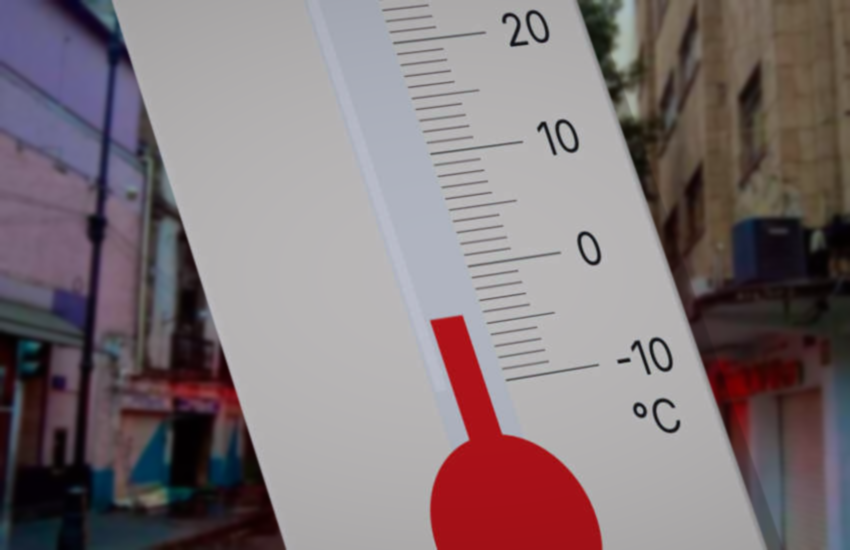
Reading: value=-4 unit=°C
